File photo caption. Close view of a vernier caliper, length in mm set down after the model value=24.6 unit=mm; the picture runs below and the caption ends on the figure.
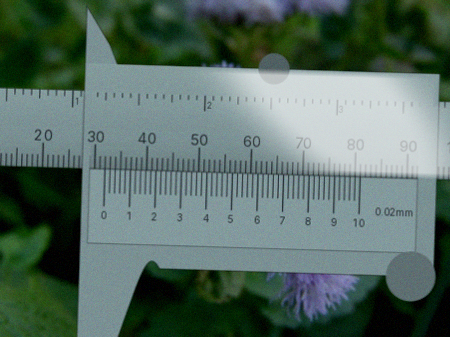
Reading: value=32.0 unit=mm
